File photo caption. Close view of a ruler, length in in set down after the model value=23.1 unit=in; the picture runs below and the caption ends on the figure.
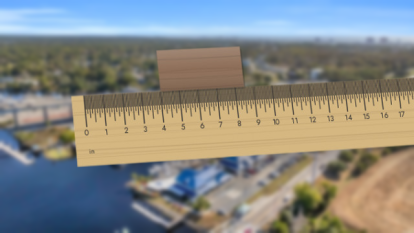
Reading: value=4.5 unit=in
